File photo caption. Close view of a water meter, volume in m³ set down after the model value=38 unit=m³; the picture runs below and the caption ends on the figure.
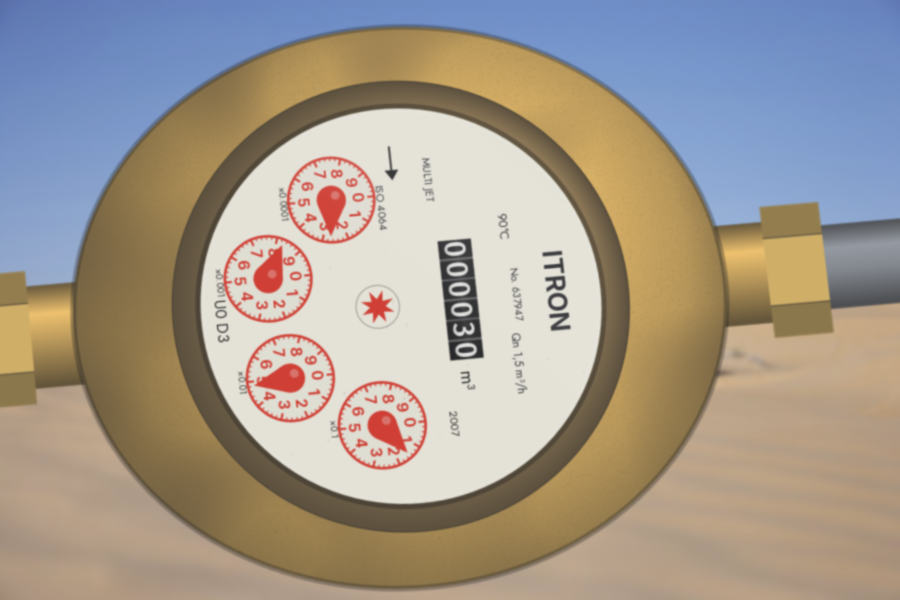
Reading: value=30.1482 unit=m³
